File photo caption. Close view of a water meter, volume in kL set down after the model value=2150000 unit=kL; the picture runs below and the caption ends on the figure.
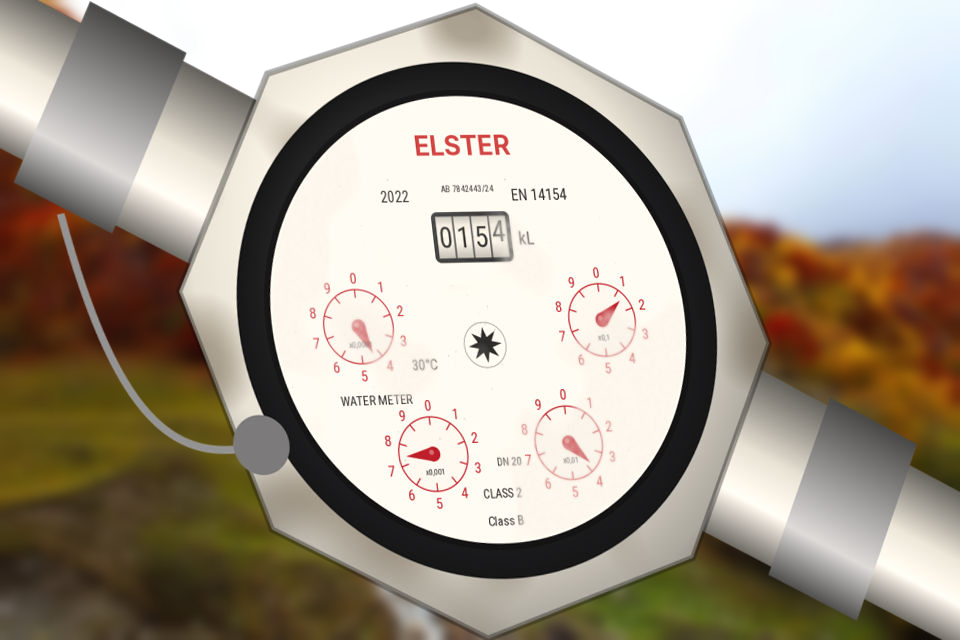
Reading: value=154.1374 unit=kL
